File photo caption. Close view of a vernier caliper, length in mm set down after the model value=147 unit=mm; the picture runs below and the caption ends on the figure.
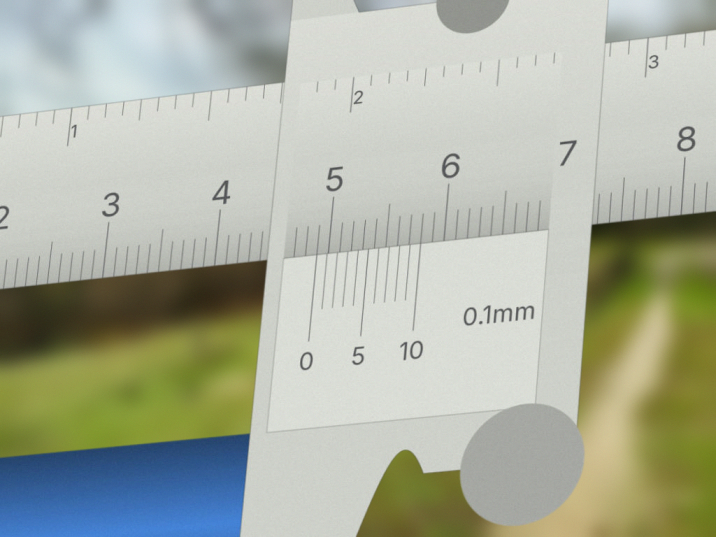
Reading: value=49.0 unit=mm
